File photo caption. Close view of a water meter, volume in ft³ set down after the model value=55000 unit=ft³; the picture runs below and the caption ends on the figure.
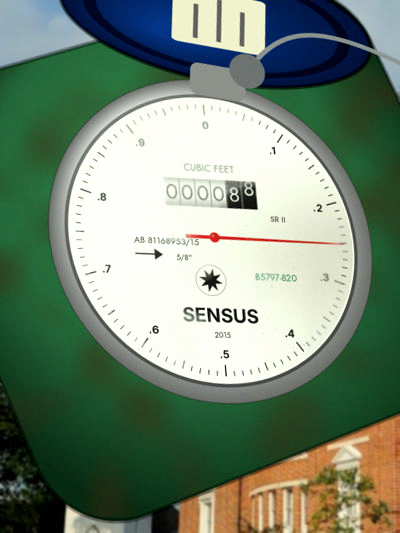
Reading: value=88.25 unit=ft³
